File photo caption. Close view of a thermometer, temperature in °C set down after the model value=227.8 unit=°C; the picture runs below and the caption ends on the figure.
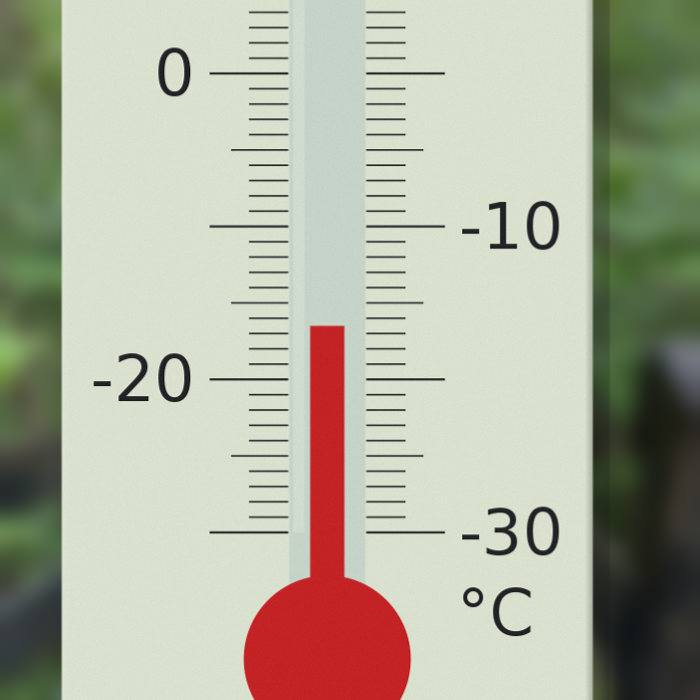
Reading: value=-16.5 unit=°C
